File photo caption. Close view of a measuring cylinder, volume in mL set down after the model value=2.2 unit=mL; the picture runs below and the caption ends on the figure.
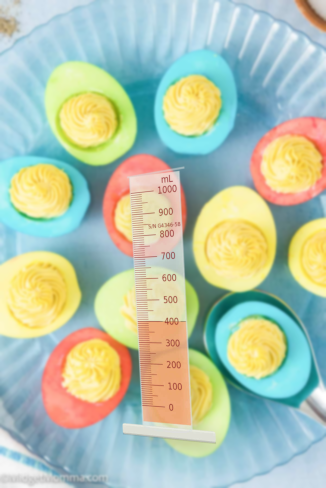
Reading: value=400 unit=mL
